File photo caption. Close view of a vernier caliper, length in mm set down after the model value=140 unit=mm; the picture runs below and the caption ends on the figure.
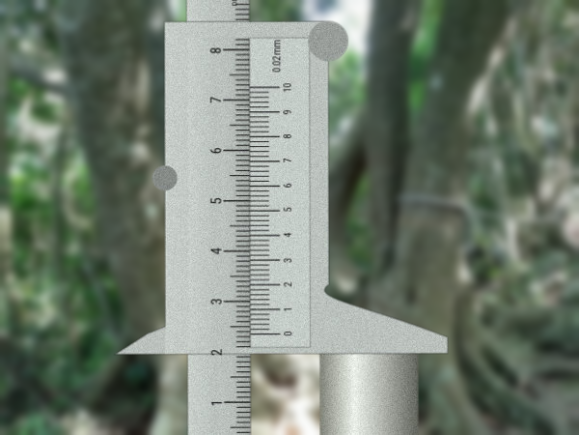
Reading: value=23.5 unit=mm
